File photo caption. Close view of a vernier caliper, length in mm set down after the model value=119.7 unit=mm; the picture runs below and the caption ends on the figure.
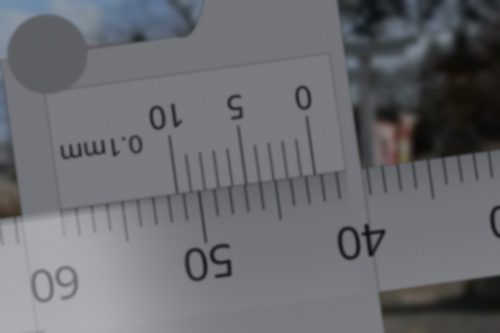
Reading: value=42.4 unit=mm
